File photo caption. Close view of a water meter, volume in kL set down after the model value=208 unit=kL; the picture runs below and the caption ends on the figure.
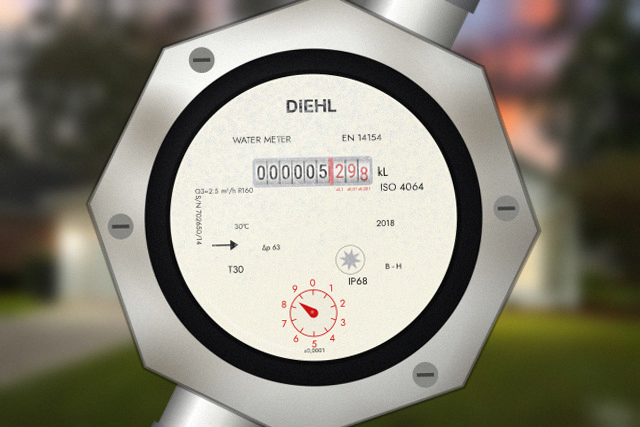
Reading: value=5.2978 unit=kL
